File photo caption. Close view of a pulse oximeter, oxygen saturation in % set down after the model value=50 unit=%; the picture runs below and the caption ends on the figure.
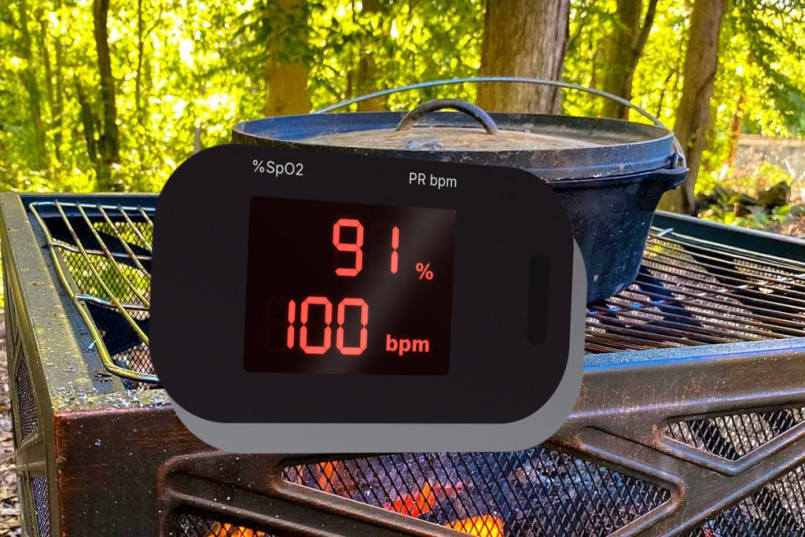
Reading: value=91 unit=%
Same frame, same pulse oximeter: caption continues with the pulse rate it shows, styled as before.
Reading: value=100 unit=bpm
